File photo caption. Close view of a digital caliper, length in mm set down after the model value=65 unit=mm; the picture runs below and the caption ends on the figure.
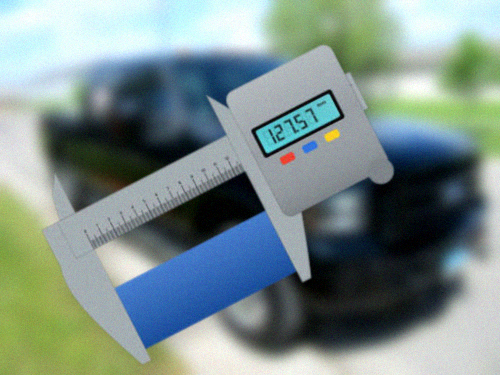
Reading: value=127.57 unit=mm
